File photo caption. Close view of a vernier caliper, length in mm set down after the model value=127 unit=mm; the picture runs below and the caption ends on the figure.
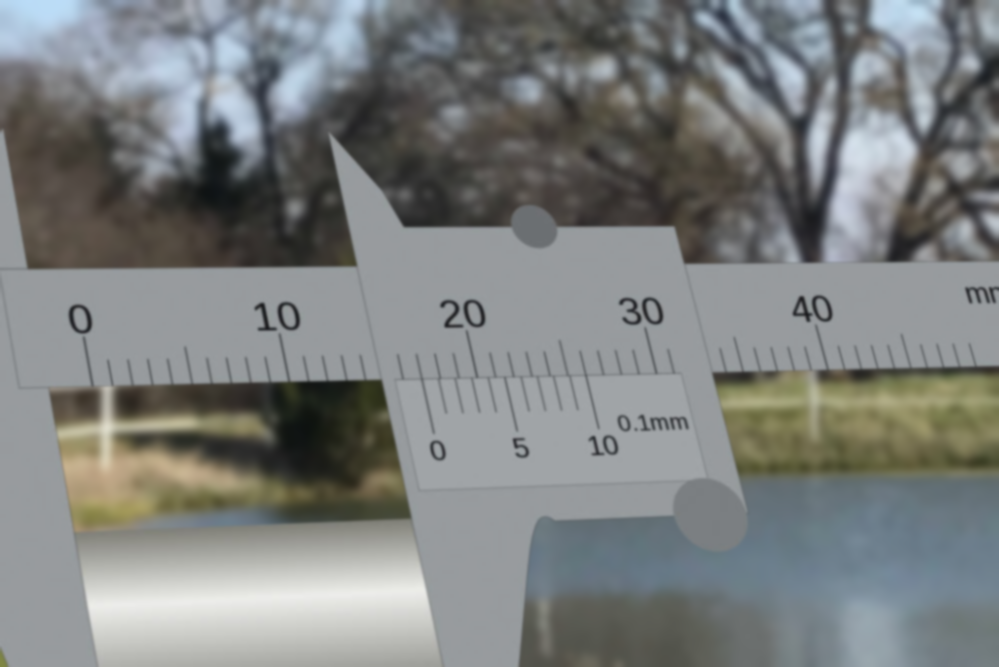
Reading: value=17.0 unit=mm
